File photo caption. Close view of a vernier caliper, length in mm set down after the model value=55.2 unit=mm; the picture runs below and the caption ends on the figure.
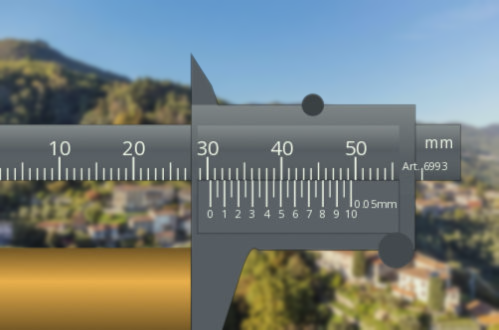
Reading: value=30.4 unit=mm
